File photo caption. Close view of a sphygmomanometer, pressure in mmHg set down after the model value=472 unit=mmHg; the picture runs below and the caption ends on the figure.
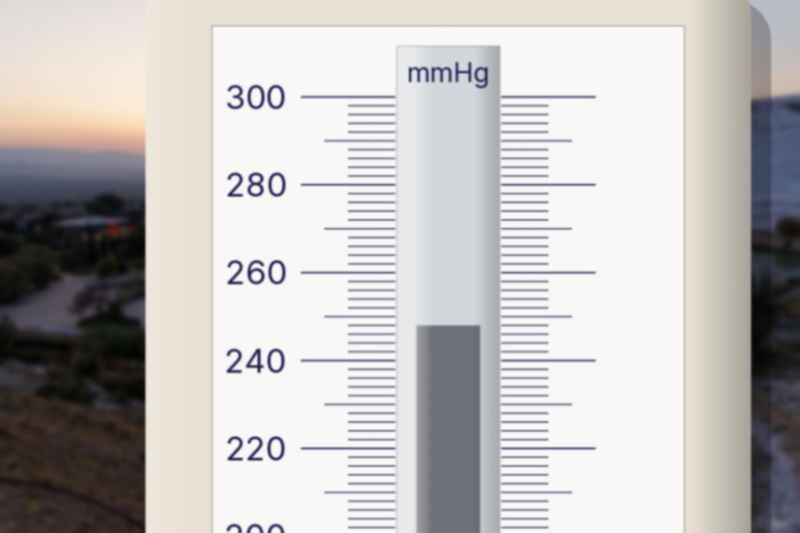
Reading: value=248 unit=mmHg
